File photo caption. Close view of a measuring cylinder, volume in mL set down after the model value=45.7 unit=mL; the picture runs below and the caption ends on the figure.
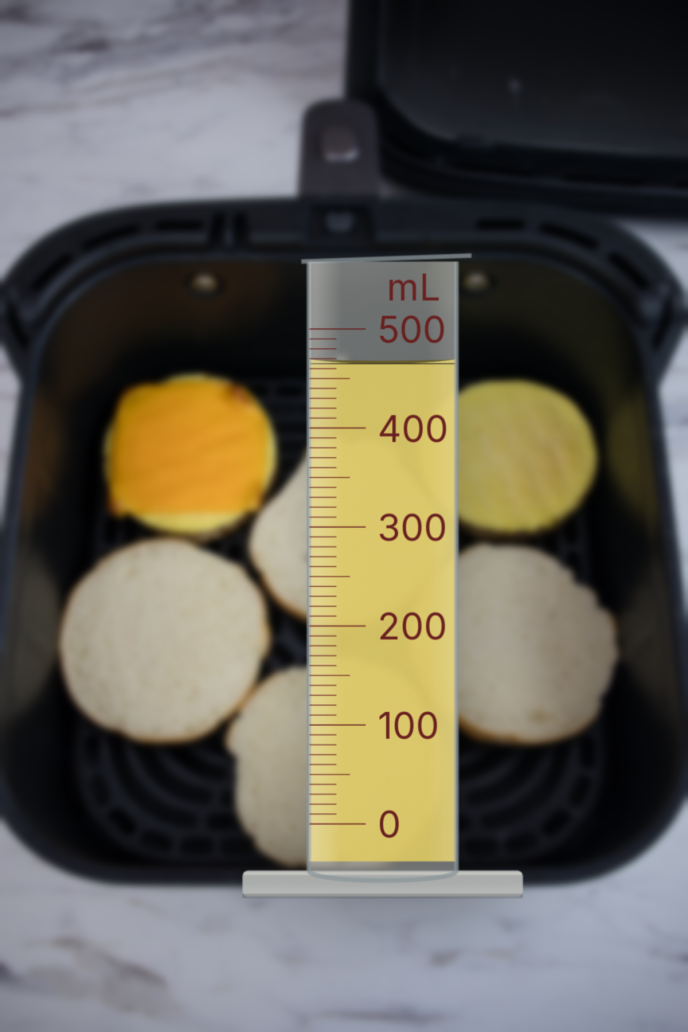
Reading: value=465 unit=mL
